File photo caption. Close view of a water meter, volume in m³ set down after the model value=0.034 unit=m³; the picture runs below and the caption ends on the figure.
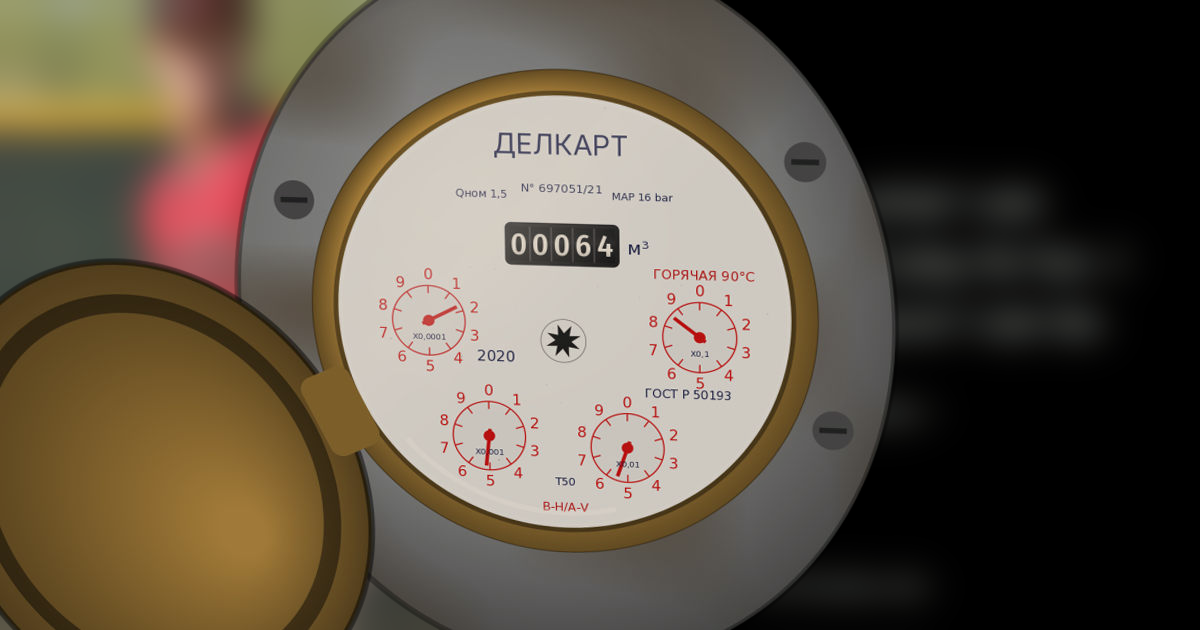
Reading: value=64.8551 unit=m³
